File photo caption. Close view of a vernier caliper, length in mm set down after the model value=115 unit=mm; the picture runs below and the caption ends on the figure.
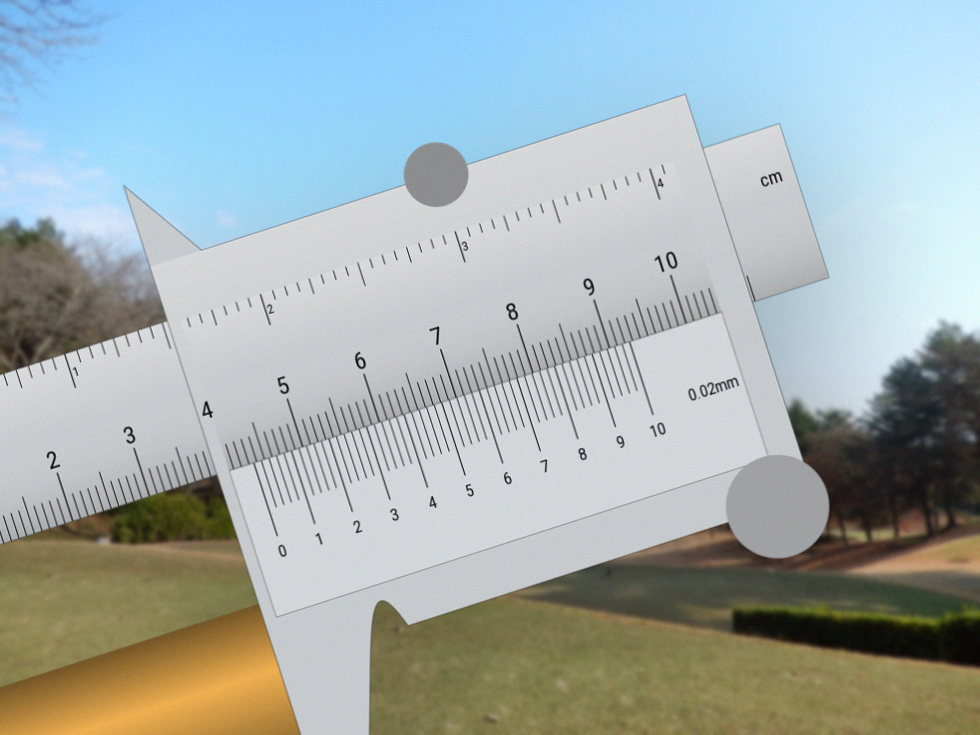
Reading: value=43.6 unit=mm
